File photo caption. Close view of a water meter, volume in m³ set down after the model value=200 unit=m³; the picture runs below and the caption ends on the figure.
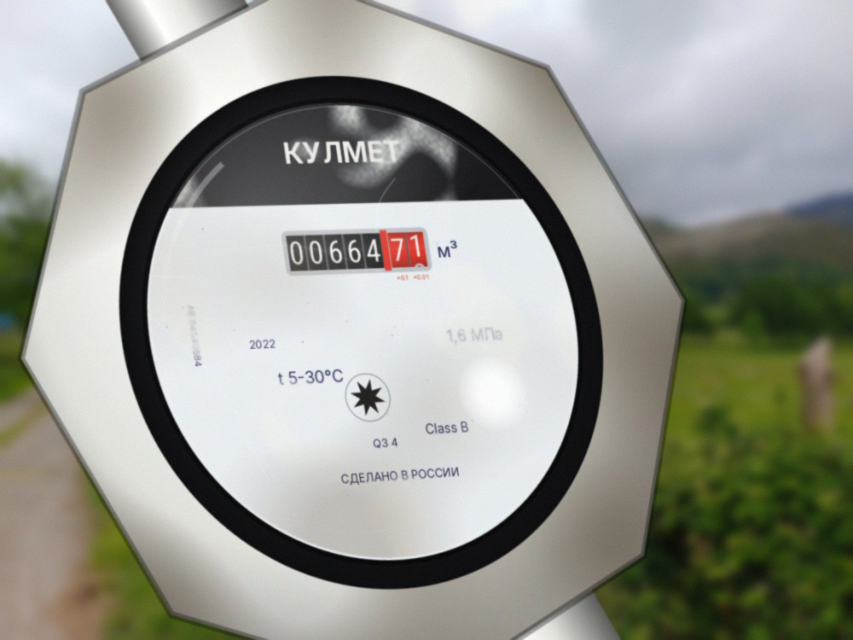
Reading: value=664.71 unit=m³
